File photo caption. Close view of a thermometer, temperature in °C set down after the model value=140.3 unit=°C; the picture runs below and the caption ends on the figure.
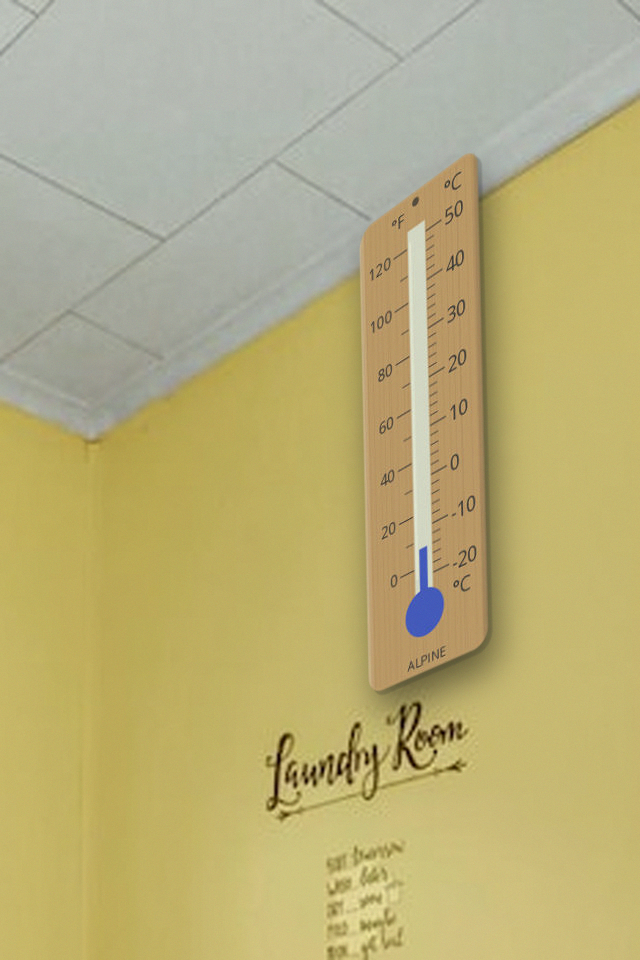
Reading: value=-14 unit=°C
